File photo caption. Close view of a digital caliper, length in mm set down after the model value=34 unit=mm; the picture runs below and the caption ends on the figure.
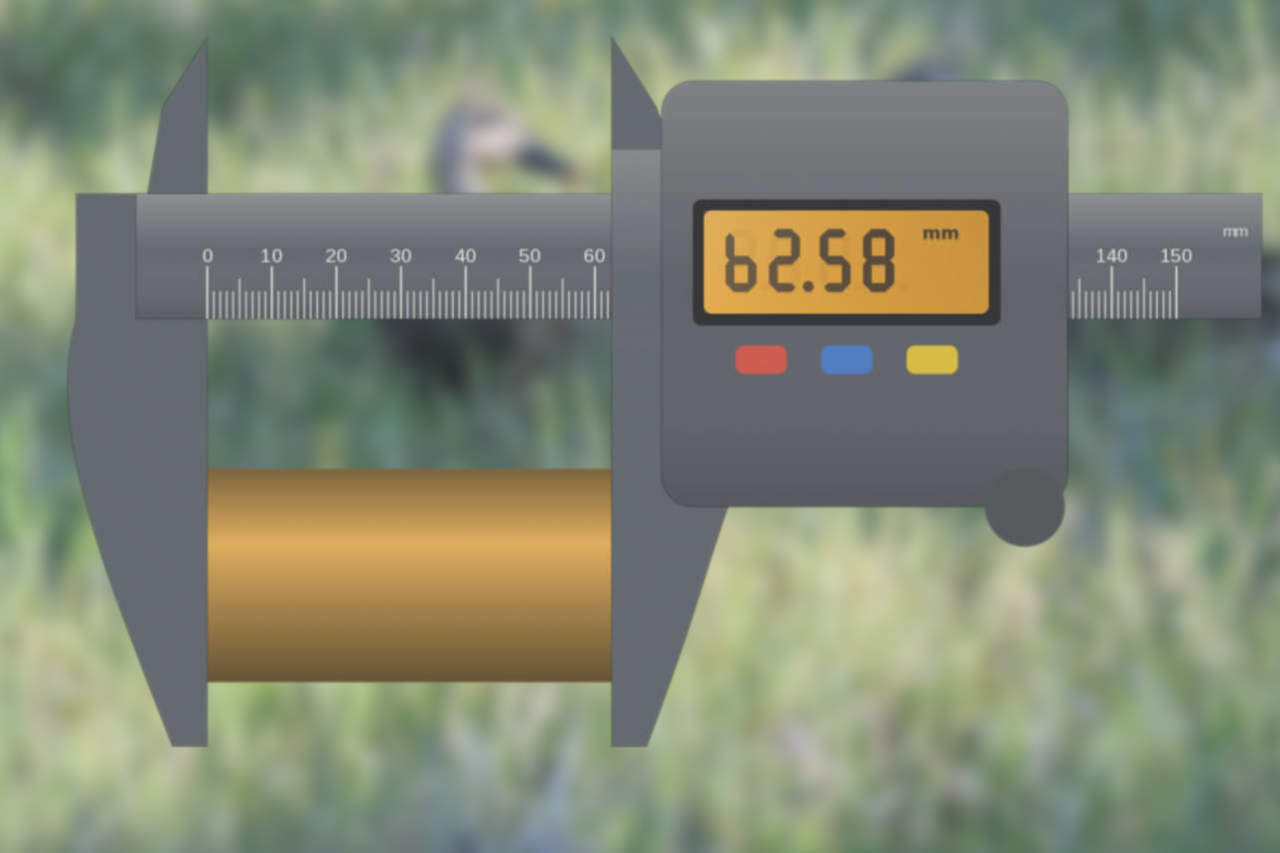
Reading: value=62.58 unit=mm
